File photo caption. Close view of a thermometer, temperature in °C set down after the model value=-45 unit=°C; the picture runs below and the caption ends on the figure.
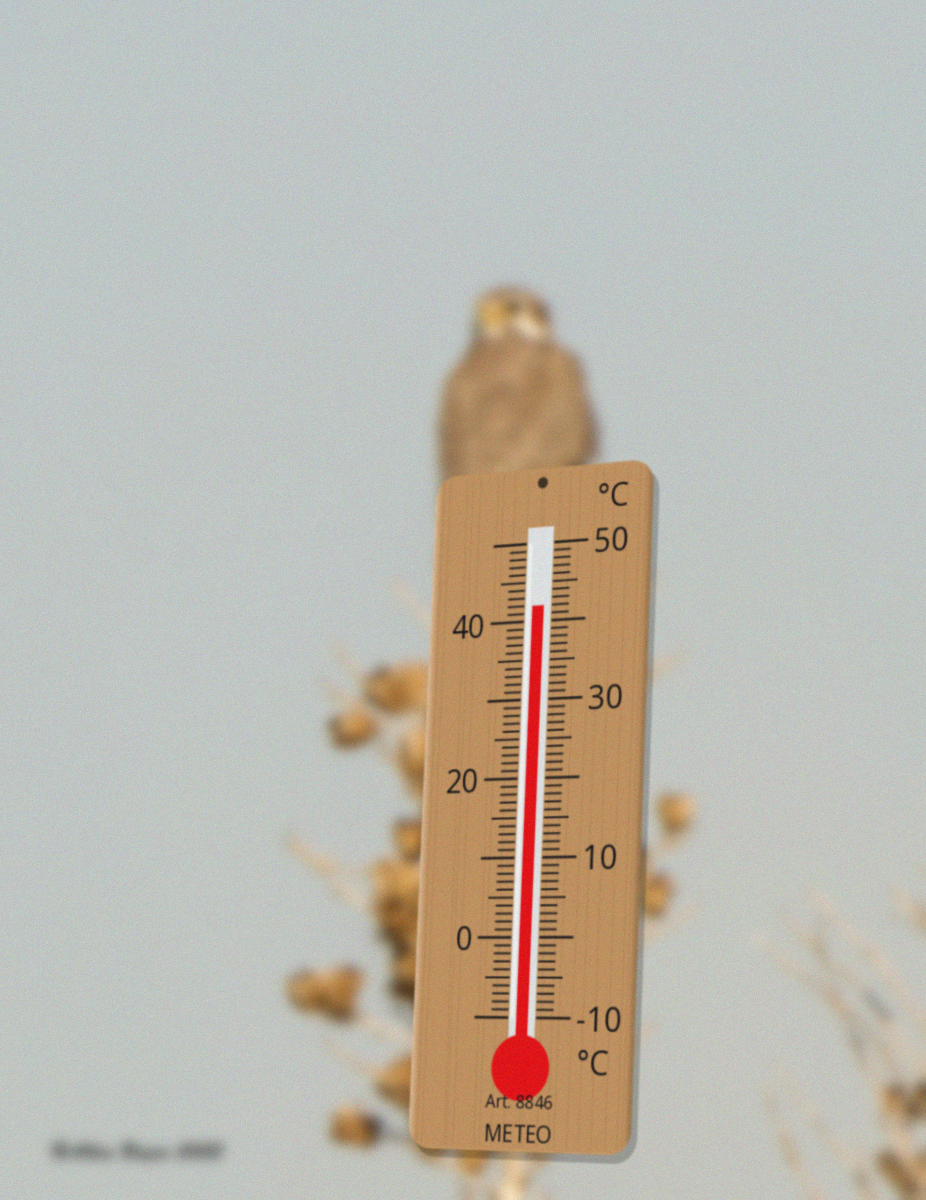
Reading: value=42 unit=°C
